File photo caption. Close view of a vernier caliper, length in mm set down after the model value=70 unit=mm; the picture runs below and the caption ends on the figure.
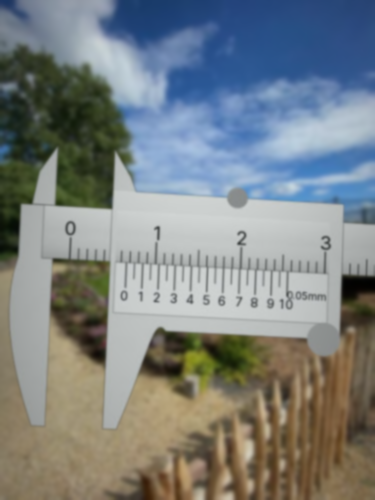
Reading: value=6.6 unit=mm
